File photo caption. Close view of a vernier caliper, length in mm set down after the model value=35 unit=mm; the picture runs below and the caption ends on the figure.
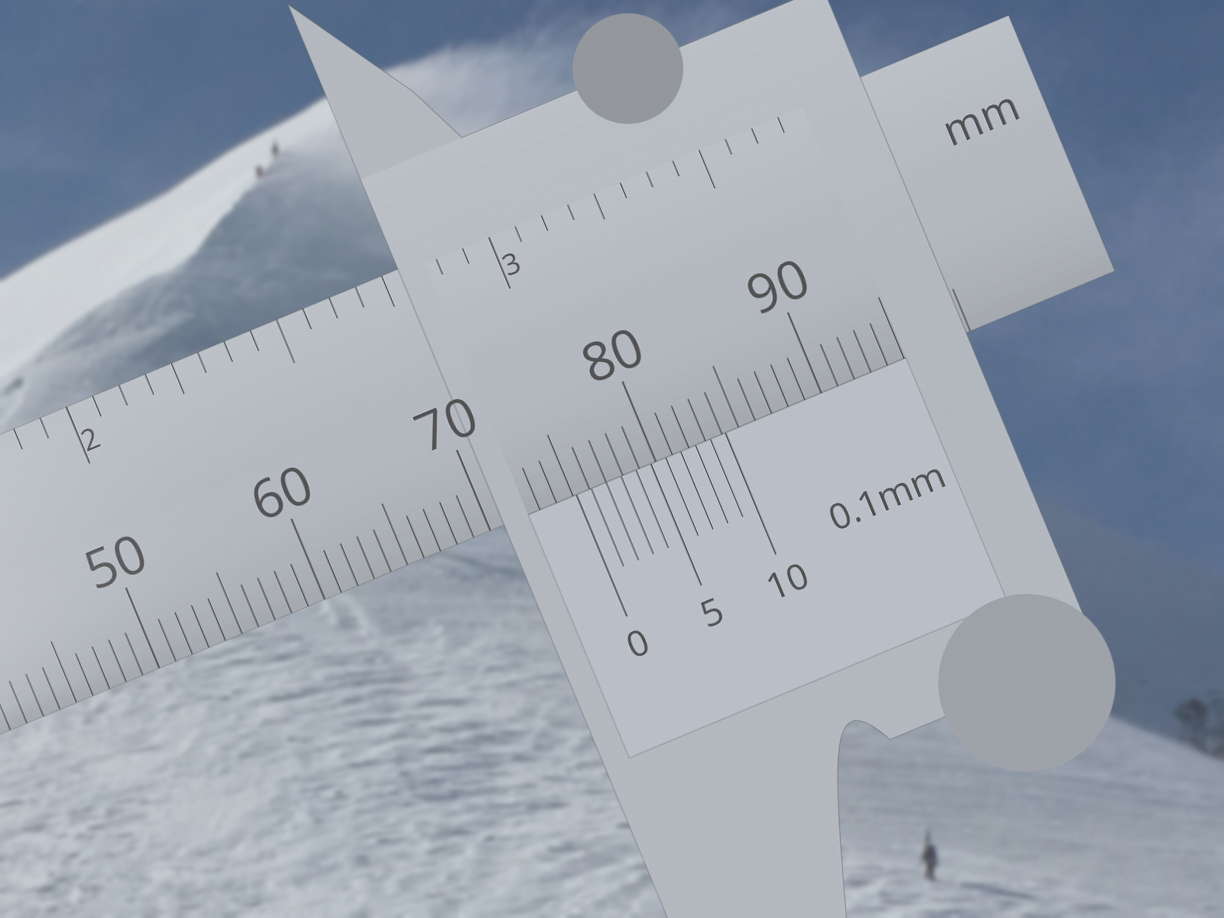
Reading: value=75.2 unit=mm
